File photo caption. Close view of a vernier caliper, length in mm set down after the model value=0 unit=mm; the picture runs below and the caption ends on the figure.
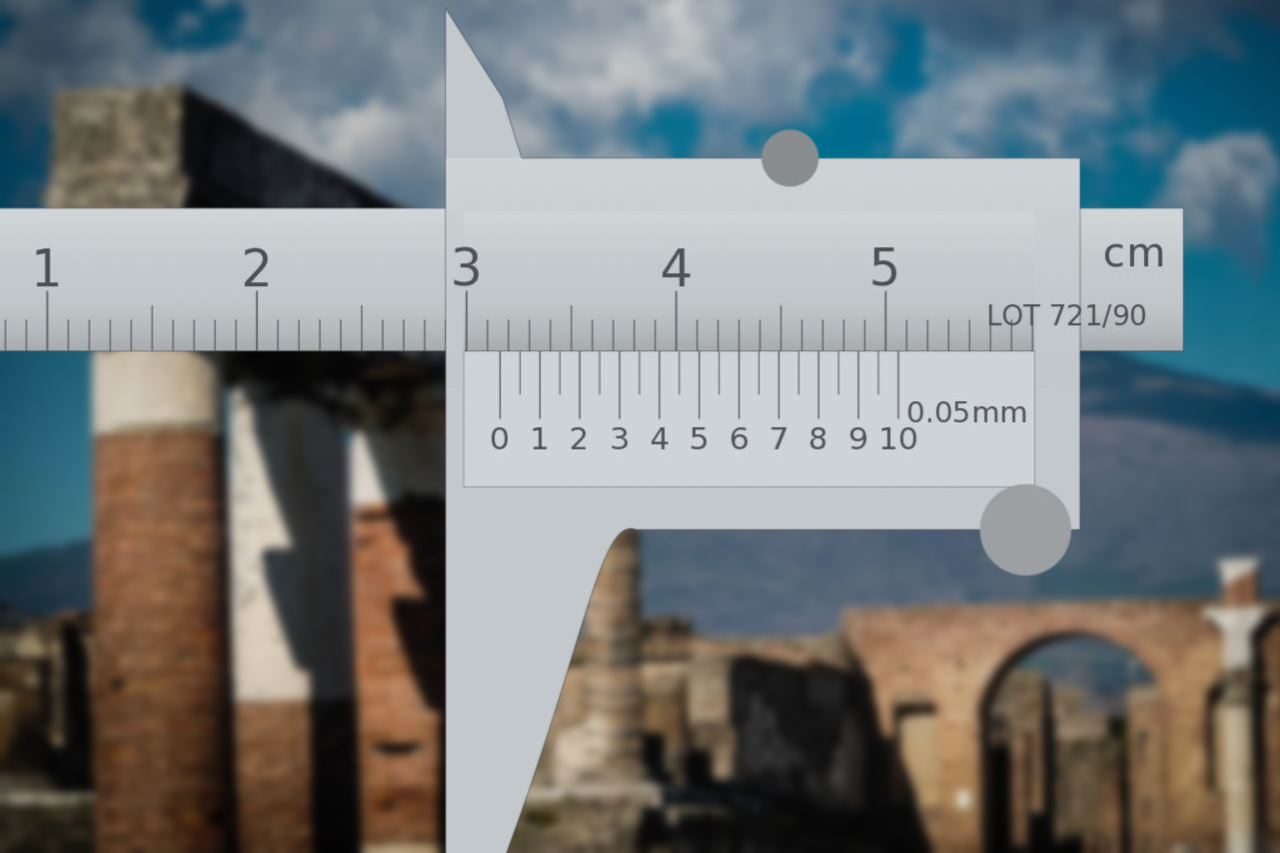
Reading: value=31.6 unit=mm
